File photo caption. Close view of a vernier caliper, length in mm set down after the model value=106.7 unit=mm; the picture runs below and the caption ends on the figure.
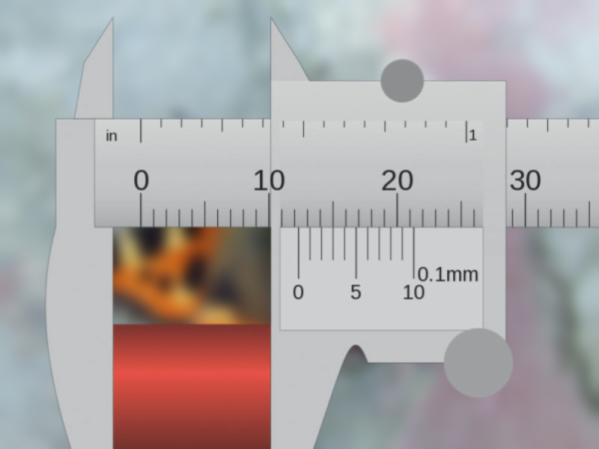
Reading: value=12.3 unit=mm
